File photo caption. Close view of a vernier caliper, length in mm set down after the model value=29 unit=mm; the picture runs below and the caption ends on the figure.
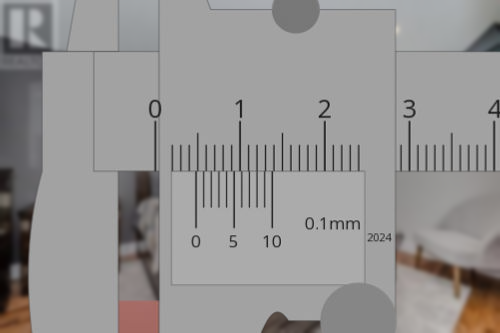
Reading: value=4.8 unit=mm
